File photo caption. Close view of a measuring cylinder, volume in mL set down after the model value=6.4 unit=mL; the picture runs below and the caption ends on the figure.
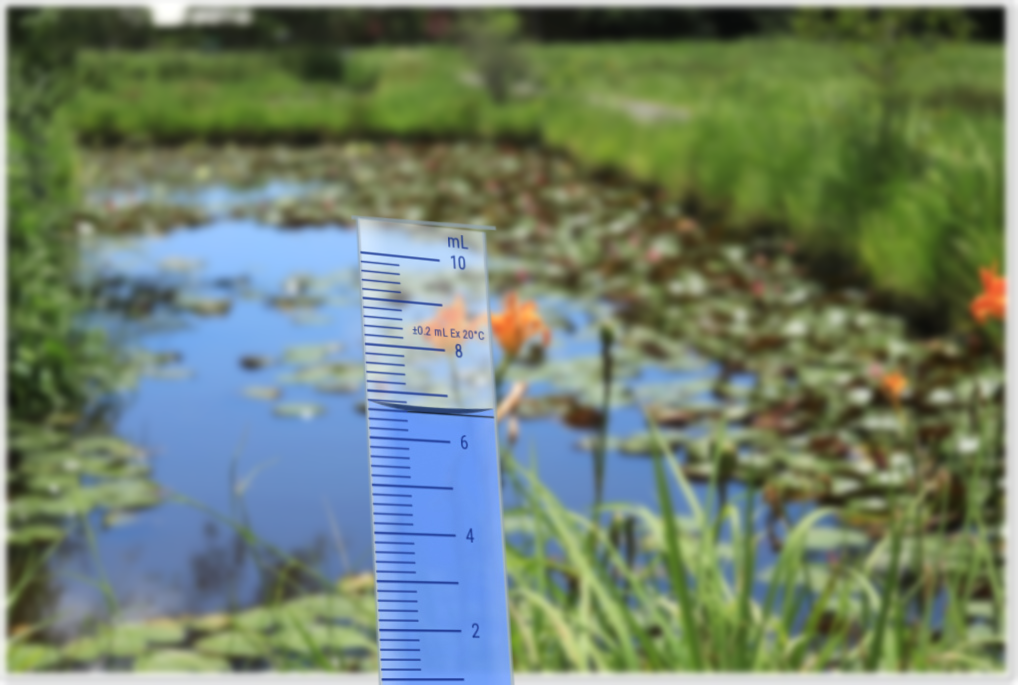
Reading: value=6.6 unit=mL
